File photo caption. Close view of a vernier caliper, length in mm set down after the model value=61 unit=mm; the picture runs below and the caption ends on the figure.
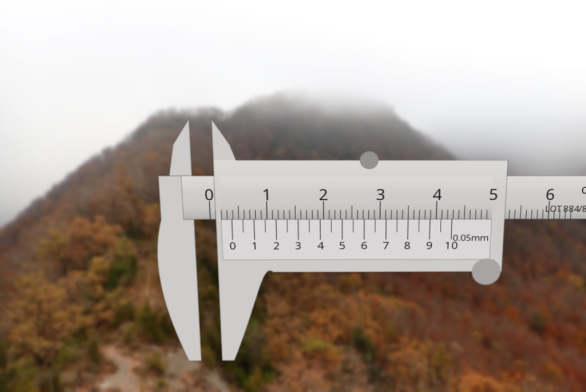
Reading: value=3.8 unit=mm
